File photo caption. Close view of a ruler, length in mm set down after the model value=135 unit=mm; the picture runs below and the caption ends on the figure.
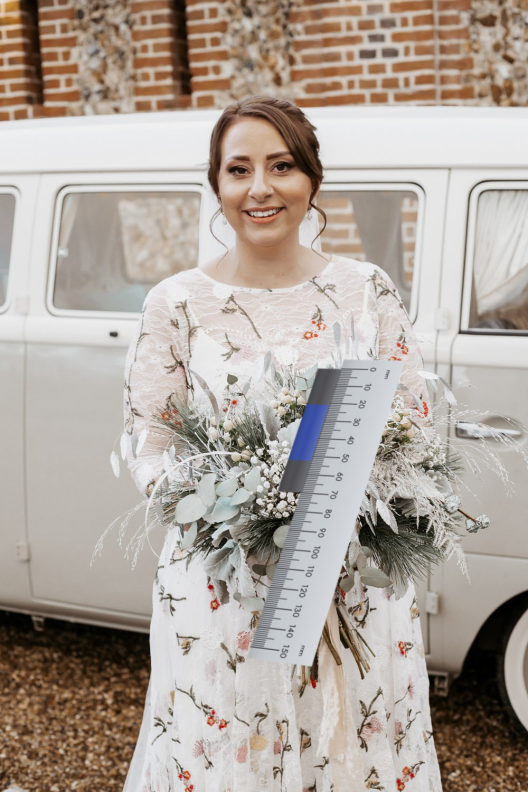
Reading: value=70 unit=mm
